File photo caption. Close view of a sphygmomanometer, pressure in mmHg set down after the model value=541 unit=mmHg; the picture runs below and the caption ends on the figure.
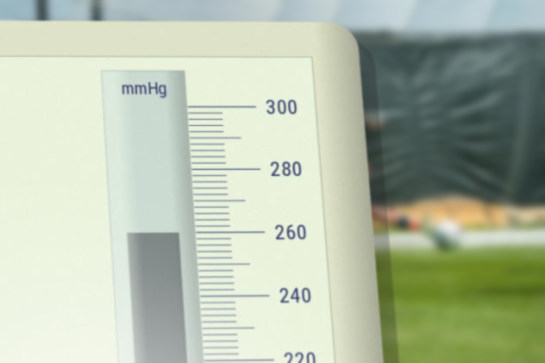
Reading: value=260 unit=mmHg
